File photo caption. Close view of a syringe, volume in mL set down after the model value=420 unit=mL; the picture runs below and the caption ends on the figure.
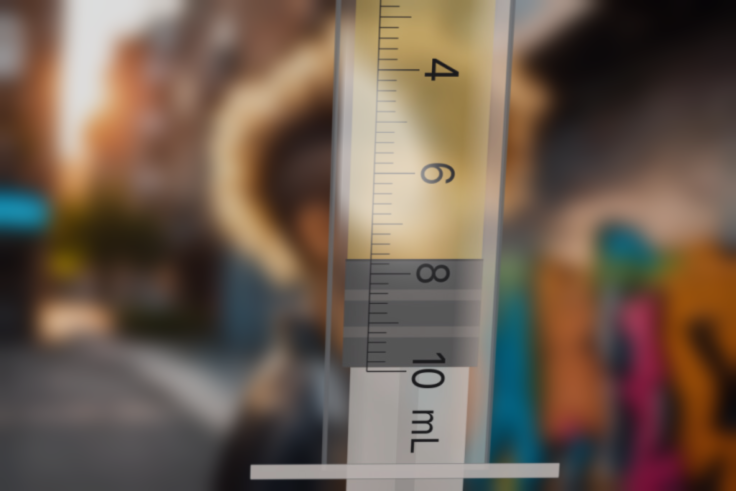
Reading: value=7.7 unit=mL
